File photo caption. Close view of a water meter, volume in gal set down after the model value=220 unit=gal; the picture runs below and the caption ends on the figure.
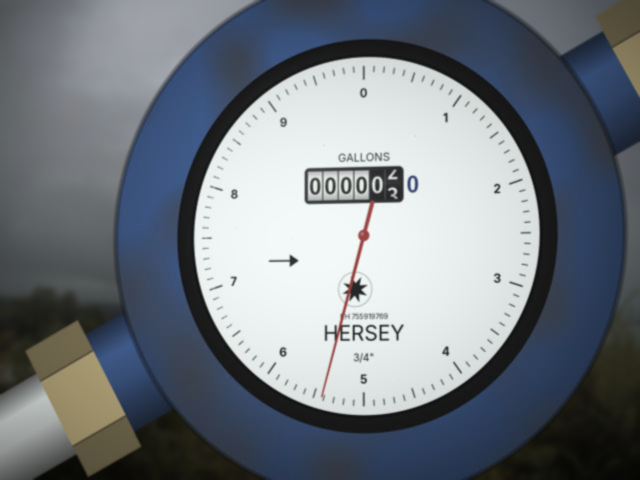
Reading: value=25.4 unit=gal
